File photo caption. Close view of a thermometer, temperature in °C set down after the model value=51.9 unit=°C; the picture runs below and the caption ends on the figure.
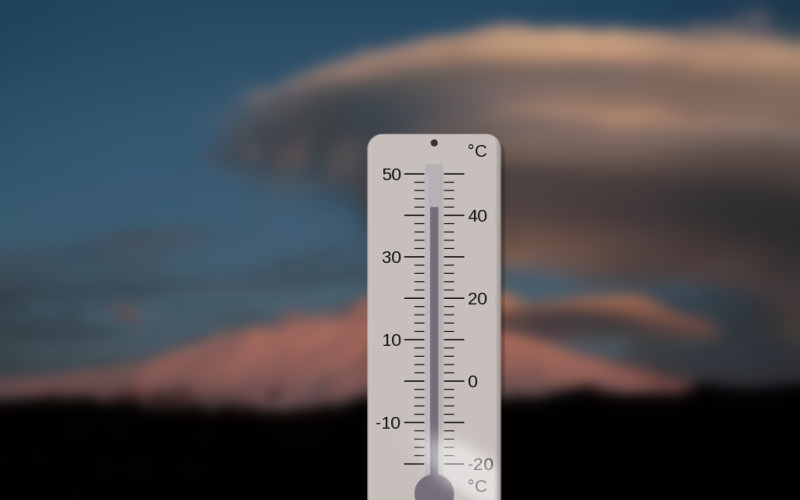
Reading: value=42 unit=°C
